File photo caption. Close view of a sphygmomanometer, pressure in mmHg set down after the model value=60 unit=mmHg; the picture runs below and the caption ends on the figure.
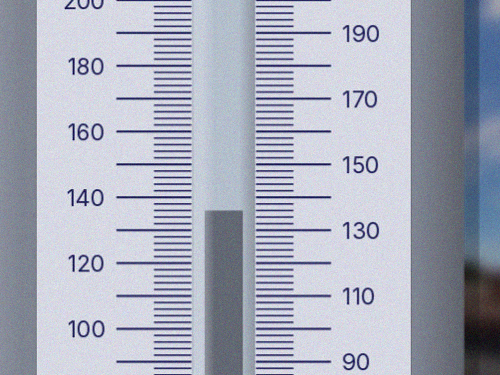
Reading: value=136 unit=mmHg
